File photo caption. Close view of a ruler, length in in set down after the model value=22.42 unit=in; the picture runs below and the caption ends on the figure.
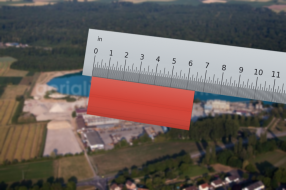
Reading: value=6.5 unit=in
